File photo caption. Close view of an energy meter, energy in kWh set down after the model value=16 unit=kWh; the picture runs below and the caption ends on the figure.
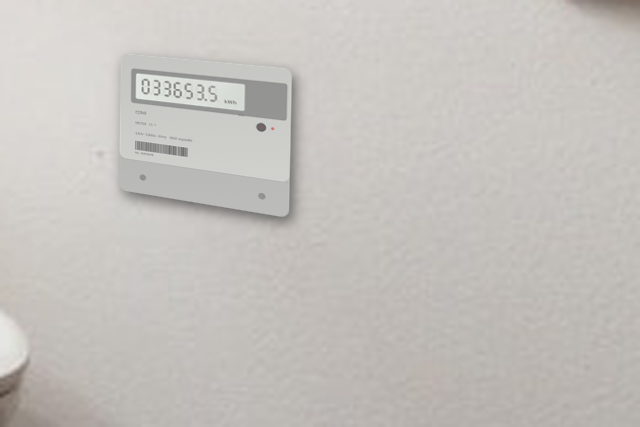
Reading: value=33653.5 unit=kWh
